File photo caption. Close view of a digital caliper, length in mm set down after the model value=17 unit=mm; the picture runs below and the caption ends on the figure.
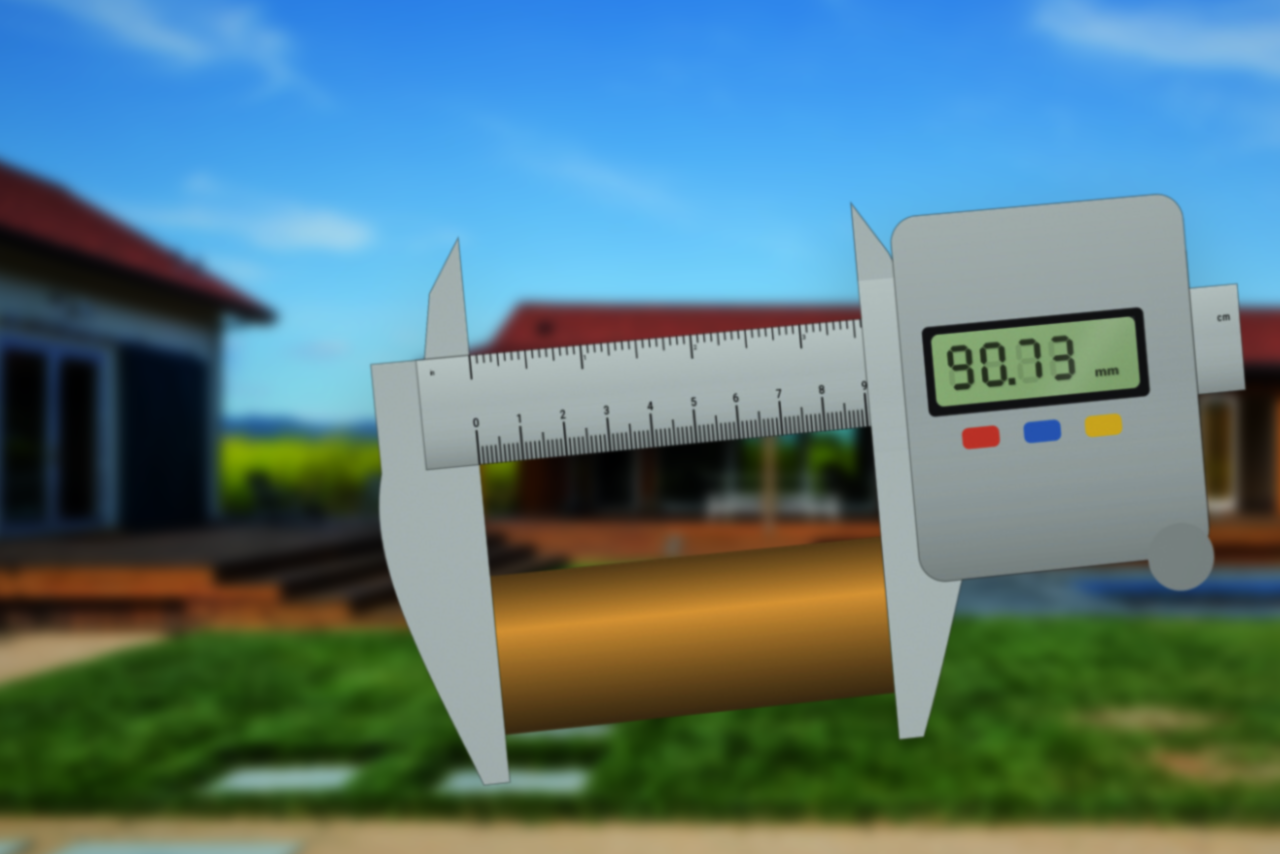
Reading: value=90.73 unit=mm
